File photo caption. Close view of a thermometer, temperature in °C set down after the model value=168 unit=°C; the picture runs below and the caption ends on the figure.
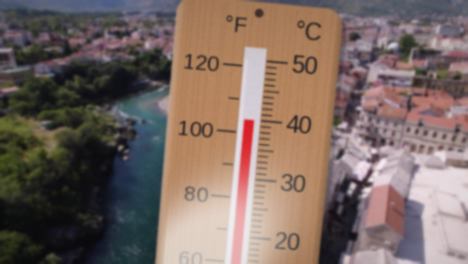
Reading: value=40 unit=°C
